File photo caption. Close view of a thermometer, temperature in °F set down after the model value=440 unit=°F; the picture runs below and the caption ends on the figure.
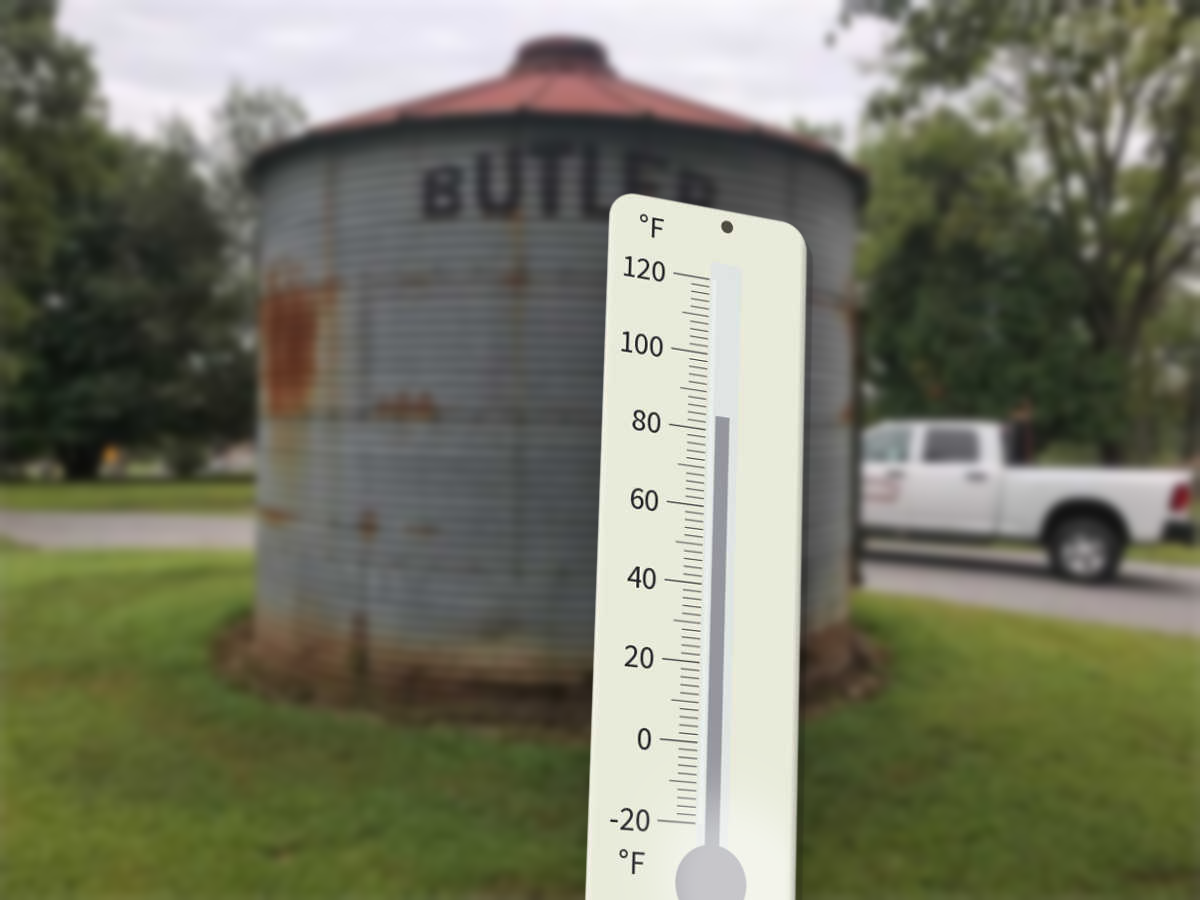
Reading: value=84 unit=°F
